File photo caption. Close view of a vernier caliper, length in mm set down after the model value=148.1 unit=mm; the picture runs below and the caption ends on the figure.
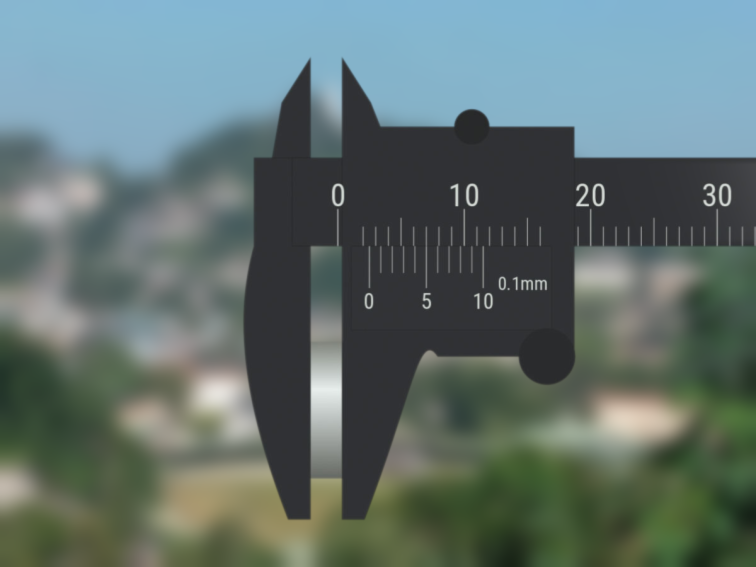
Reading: value=2.5 unit=mm
